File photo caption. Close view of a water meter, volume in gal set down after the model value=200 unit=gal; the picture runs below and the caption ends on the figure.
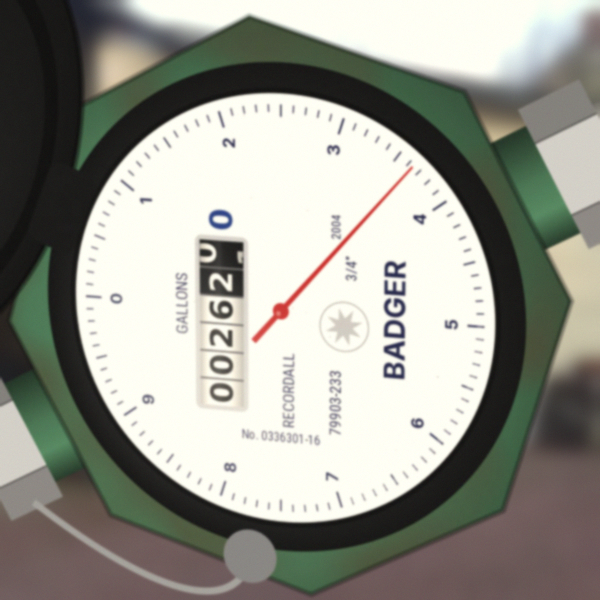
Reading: value=26203.6 unit=gal
